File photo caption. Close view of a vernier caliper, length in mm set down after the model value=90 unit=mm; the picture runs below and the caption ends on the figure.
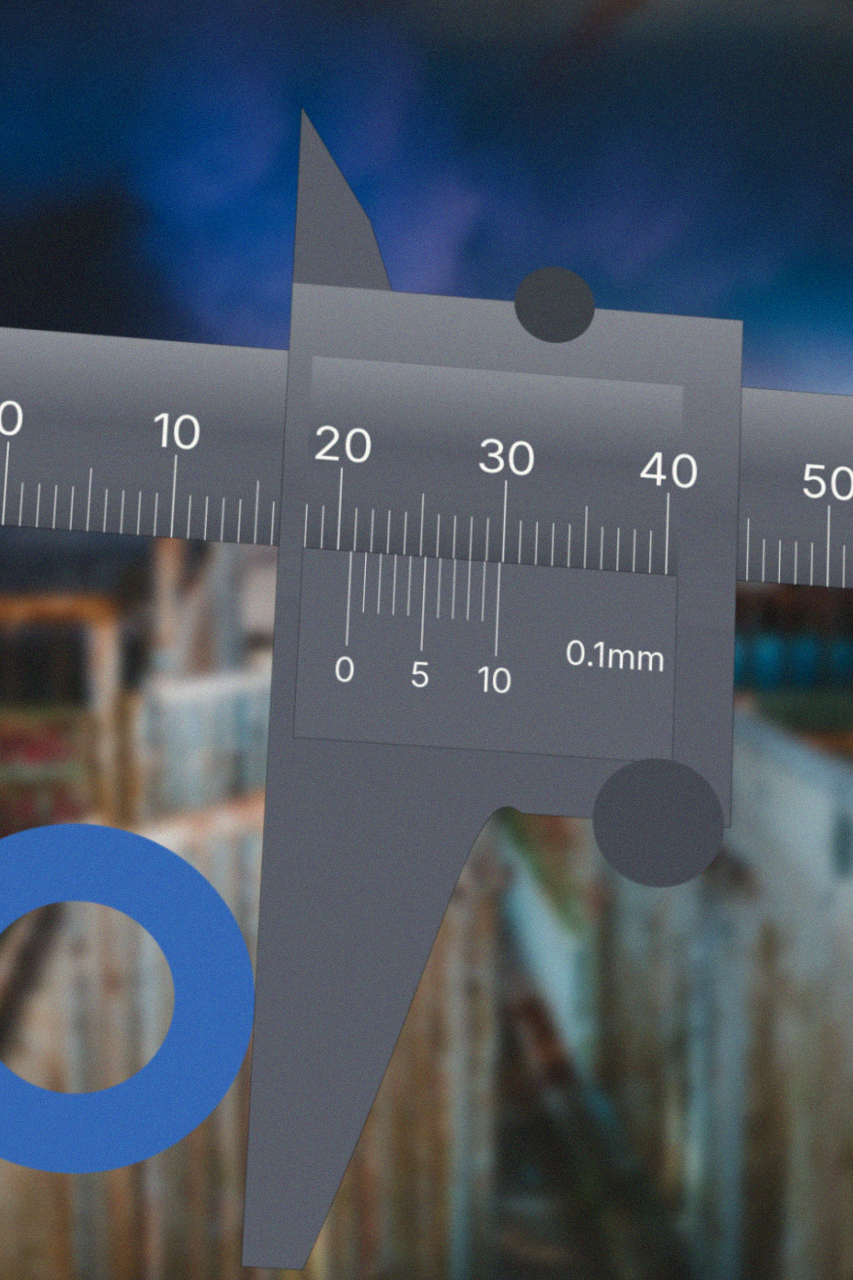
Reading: value=20.8 unit=mm
